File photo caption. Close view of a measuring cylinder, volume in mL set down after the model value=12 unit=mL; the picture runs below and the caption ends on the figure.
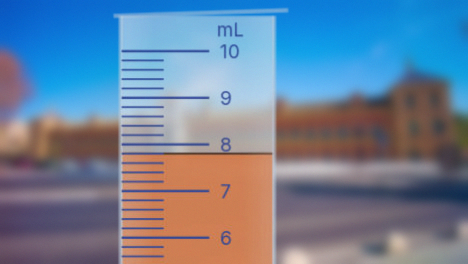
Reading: value=7.8 unit=mL
